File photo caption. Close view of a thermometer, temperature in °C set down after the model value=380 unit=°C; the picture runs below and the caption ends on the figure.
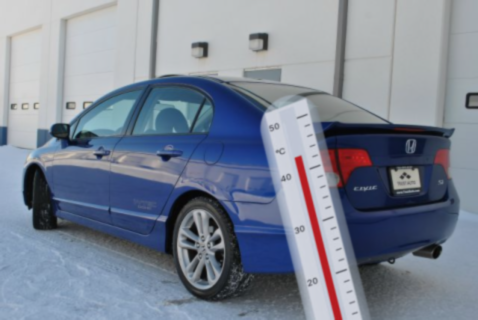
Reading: value=43 unit=°C
